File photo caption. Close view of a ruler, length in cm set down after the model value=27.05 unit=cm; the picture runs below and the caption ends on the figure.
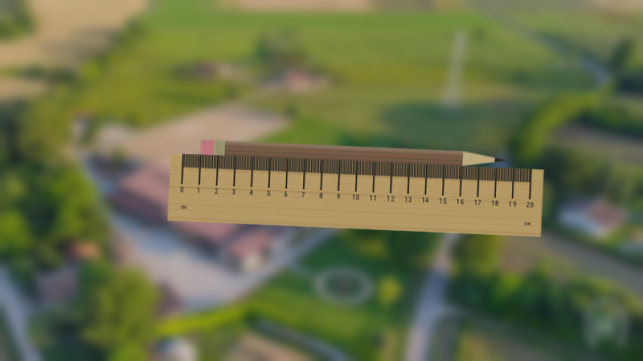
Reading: value=17.5 unit=cm
